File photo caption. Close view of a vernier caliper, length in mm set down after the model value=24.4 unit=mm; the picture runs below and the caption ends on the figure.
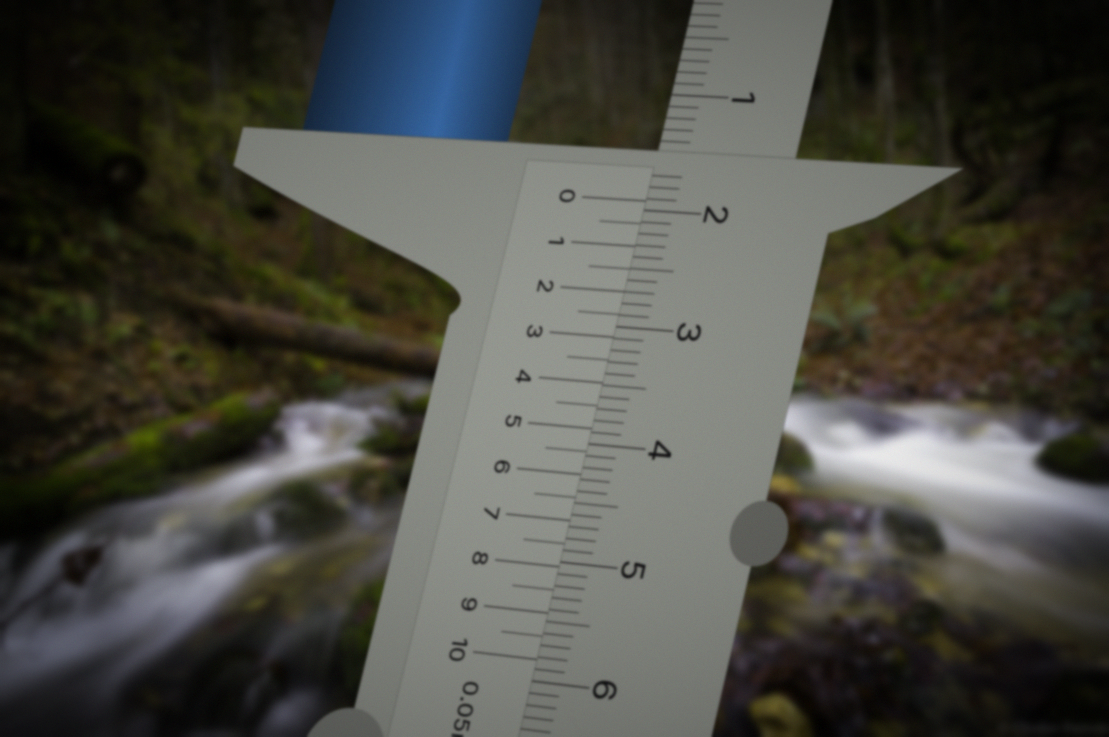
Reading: value=19.2 unit=mm
